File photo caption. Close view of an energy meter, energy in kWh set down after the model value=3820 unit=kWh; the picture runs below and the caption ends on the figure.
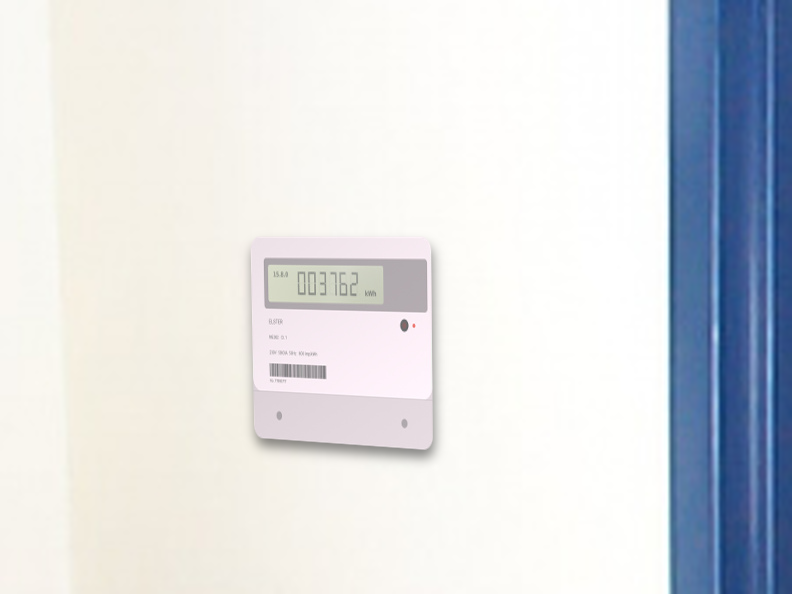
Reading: value=3762 unit=kWh
